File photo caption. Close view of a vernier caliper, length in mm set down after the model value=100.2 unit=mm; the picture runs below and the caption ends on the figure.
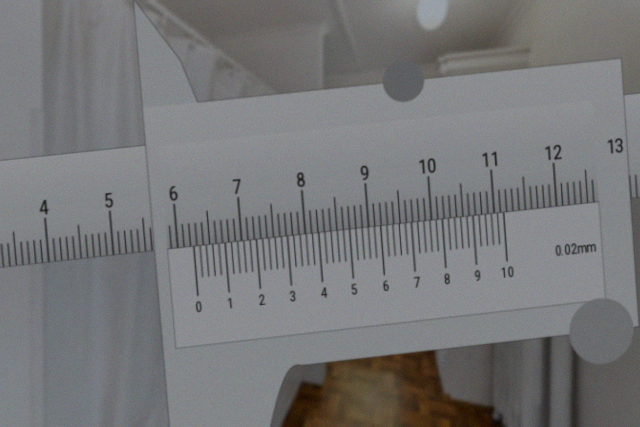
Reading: value=62.5 unit=mm
